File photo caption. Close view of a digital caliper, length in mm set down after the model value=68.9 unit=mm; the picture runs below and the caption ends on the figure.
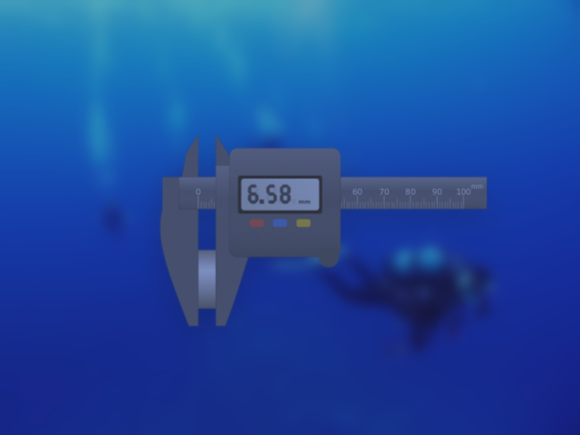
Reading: value=6.58 unit=mm
